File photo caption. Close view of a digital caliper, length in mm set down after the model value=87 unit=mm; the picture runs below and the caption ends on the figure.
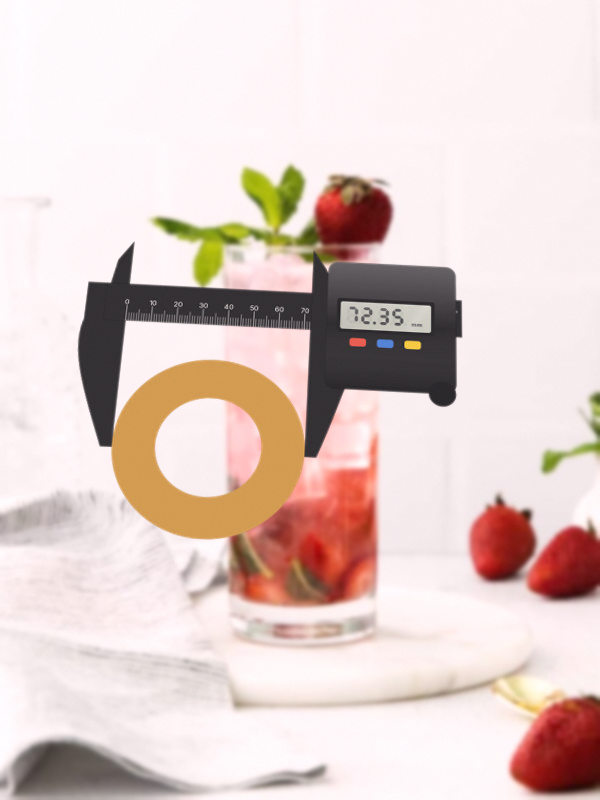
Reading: value=72.35 unit=mm
